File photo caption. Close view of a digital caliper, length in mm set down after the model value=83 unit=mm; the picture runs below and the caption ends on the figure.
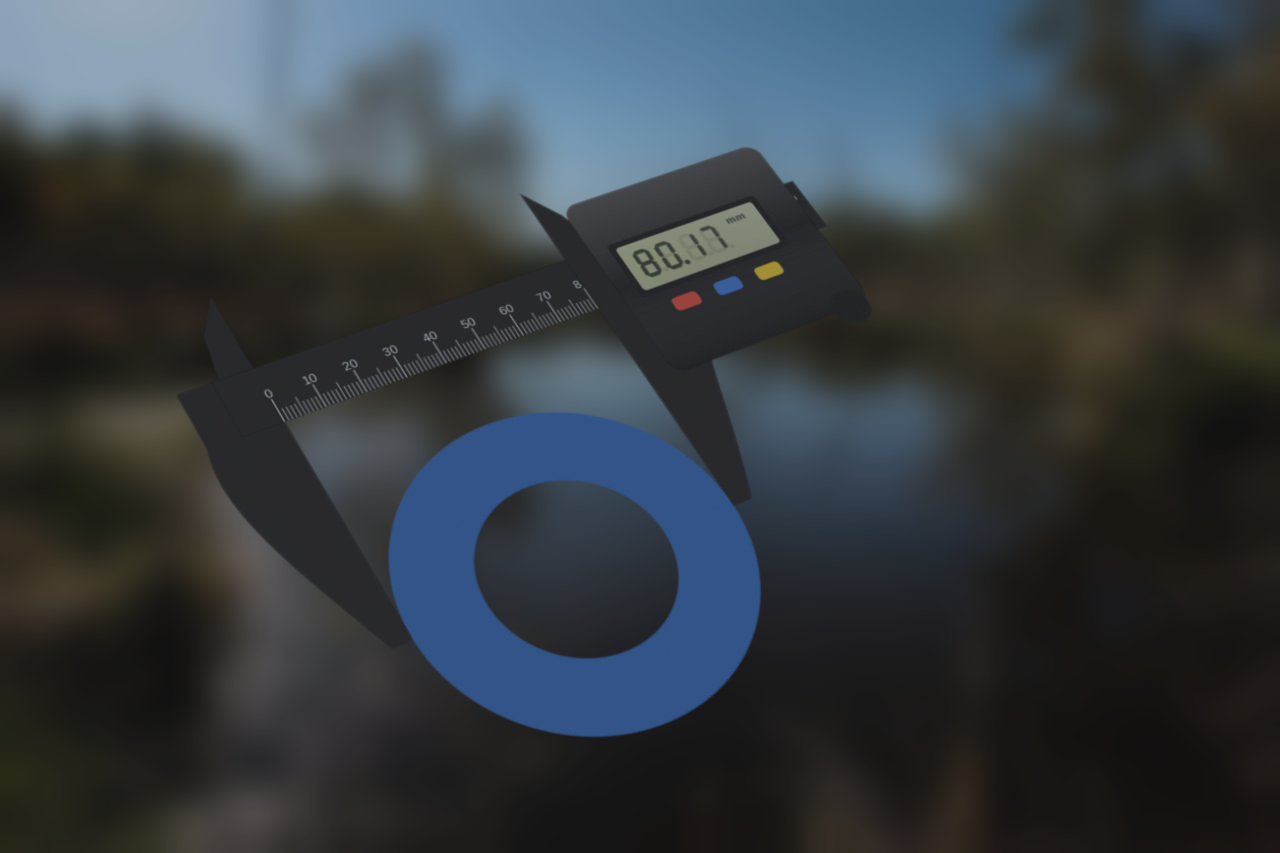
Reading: value=80.17 unit=mm
